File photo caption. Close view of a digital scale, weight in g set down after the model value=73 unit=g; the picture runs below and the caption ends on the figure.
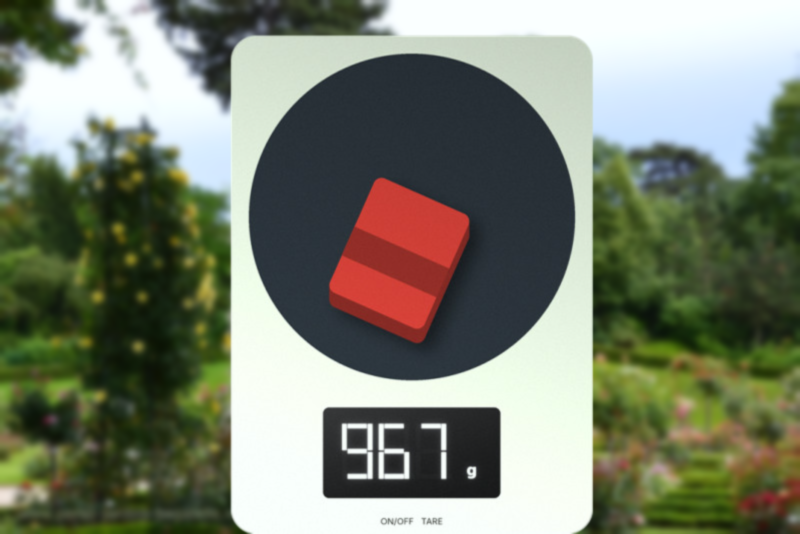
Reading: value=967 unit=g
